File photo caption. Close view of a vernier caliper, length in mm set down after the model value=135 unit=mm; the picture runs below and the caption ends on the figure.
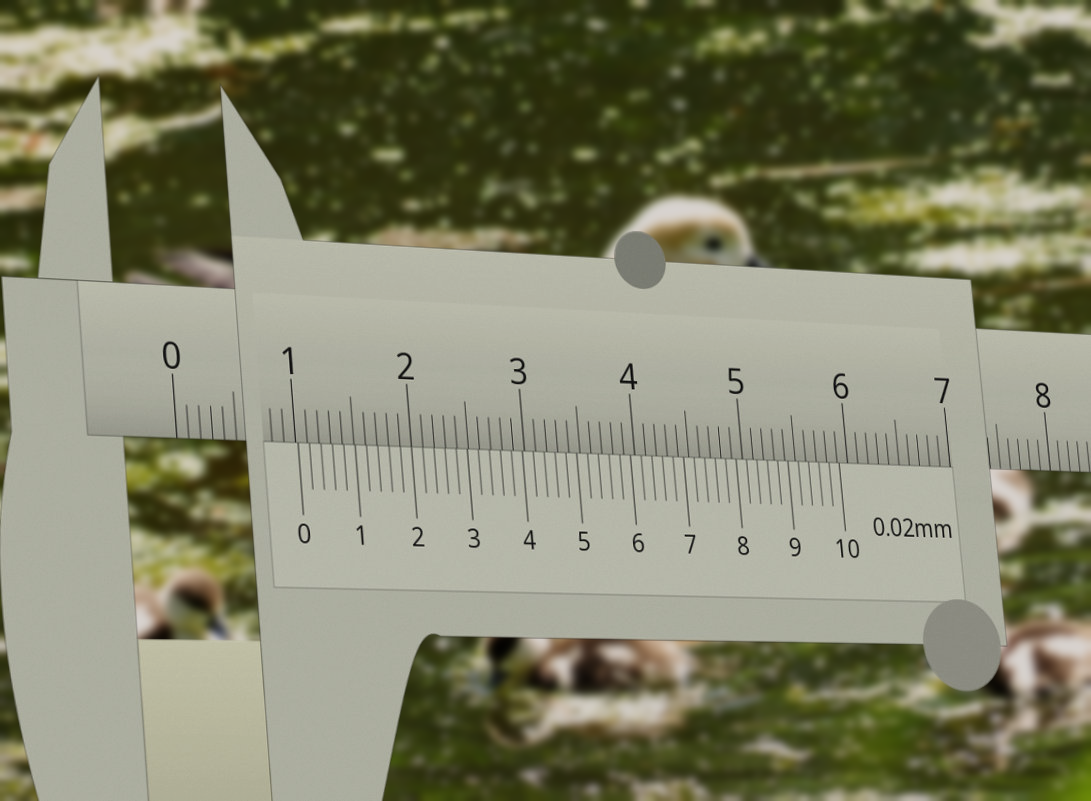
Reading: value=10.2 unit=mm
